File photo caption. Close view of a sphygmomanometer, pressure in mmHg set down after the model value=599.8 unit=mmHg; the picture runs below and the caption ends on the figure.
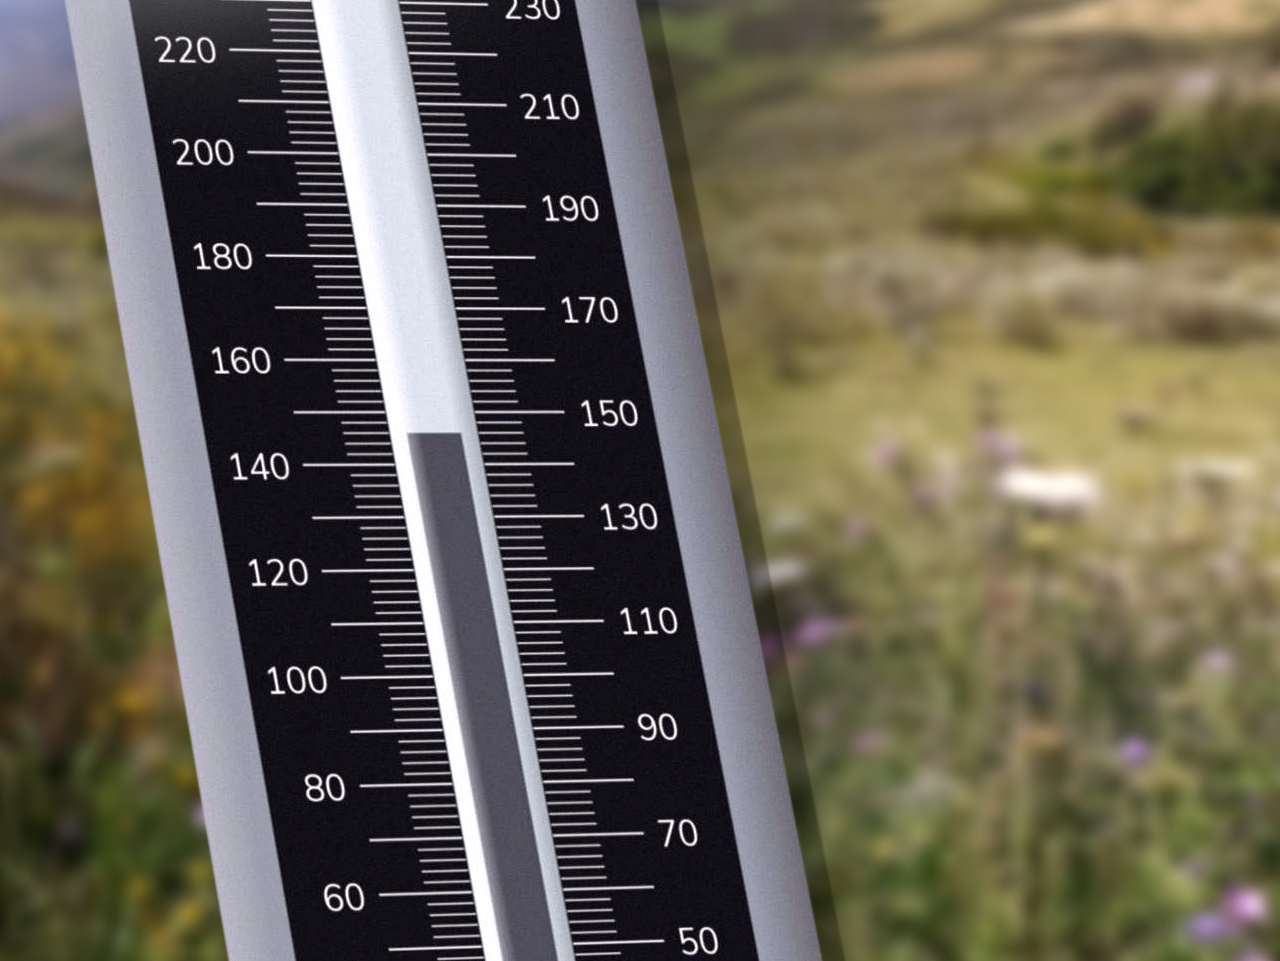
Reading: value=146 unit=mmHg
